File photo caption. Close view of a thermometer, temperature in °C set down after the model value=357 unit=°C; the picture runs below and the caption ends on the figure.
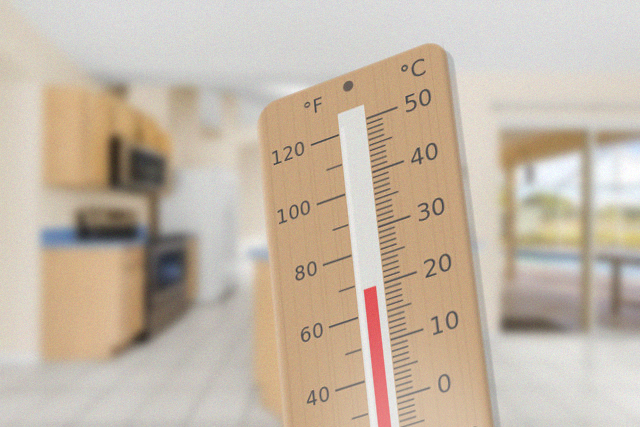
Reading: value=20 unit=°C
